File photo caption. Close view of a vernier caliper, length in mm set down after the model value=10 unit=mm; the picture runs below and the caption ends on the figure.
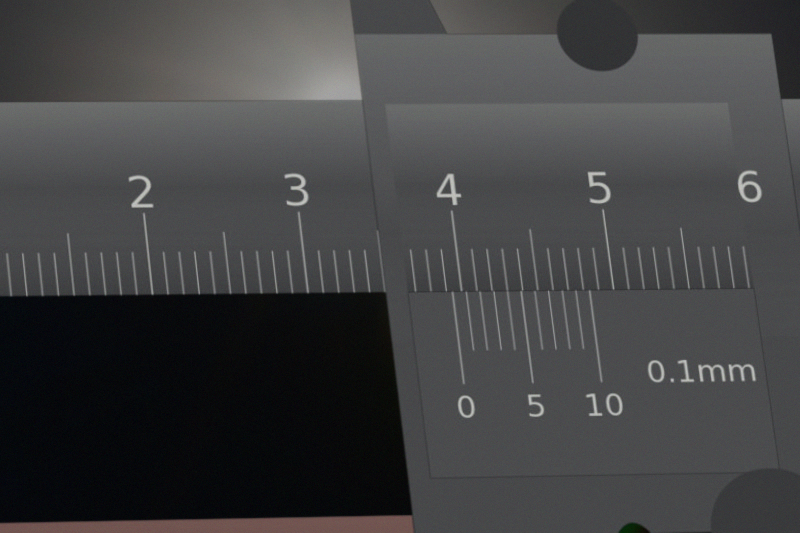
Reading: value=39.4 unit=mm
